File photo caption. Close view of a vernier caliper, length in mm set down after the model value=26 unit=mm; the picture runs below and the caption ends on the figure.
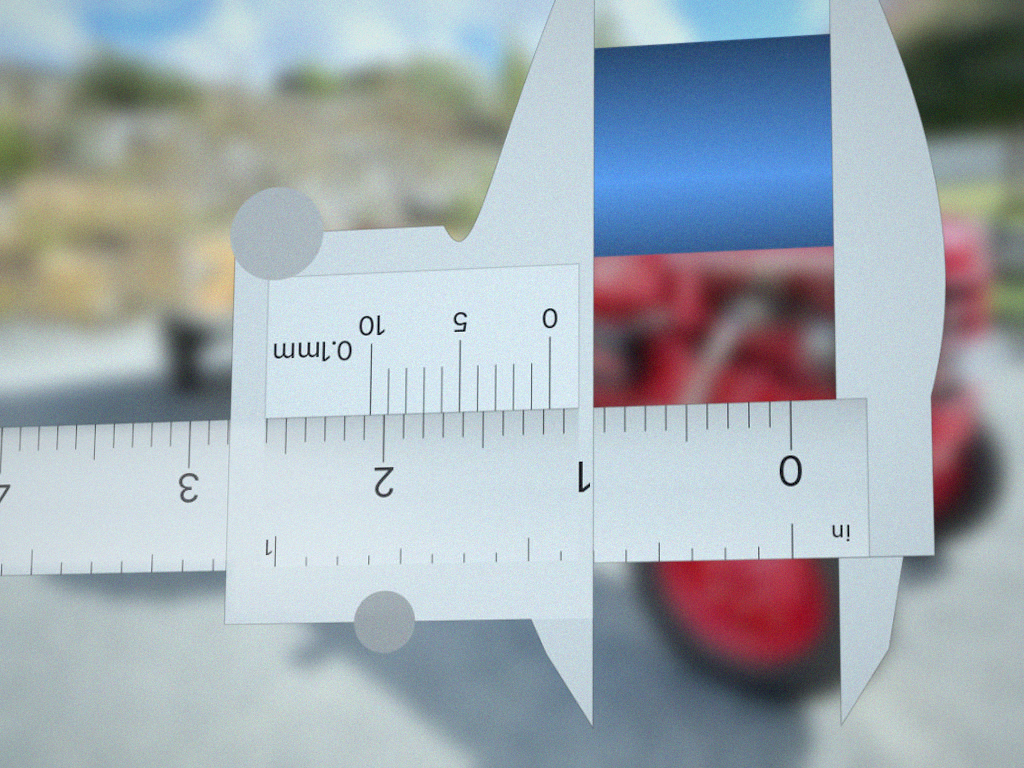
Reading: value=11.7 unit=mm
